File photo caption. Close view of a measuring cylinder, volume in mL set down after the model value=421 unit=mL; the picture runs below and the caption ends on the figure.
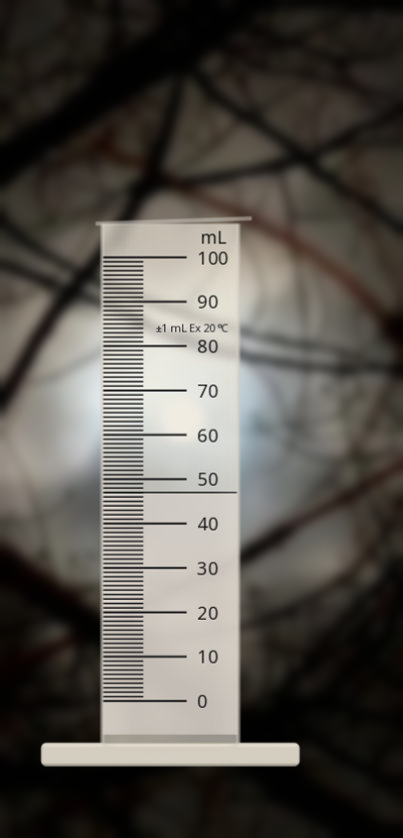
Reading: value=47 unit=mL
